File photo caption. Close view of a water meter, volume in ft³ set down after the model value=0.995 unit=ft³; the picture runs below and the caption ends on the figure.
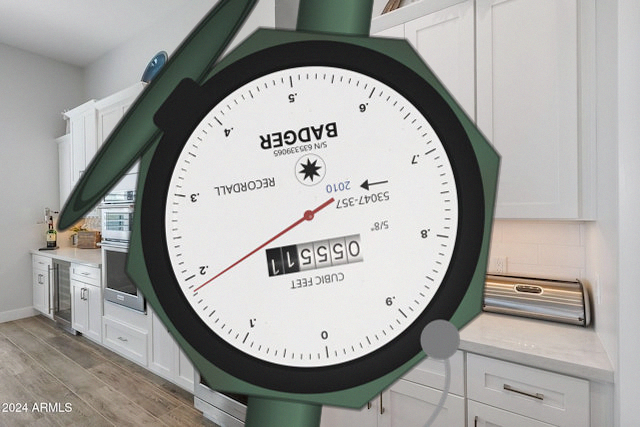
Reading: value=55511.18 unit=ft³
